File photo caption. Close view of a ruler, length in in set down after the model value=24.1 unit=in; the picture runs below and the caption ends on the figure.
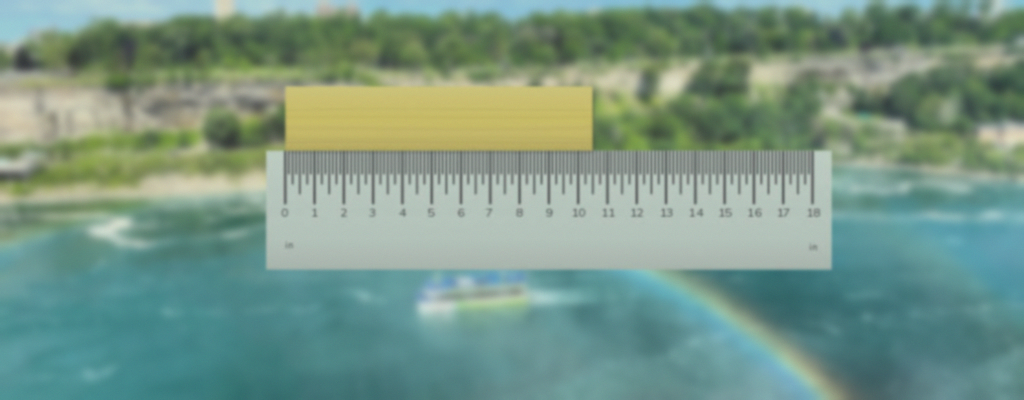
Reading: value=10.5 unit=in
